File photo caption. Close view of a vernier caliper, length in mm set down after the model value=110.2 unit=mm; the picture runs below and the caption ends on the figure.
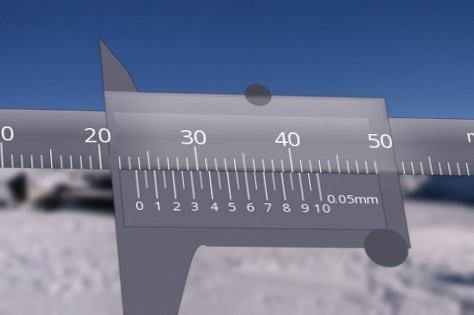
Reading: value=23.6 unit=mm
